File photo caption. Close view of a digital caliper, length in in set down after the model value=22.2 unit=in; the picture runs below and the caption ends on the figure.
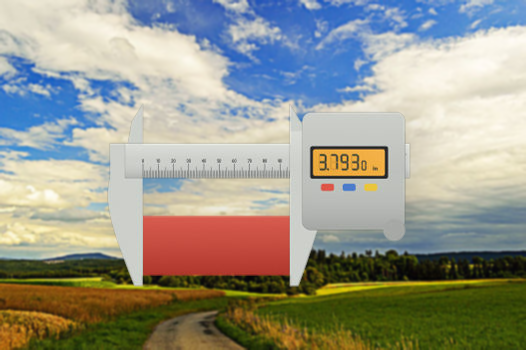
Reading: value=3.7930 unit=in
